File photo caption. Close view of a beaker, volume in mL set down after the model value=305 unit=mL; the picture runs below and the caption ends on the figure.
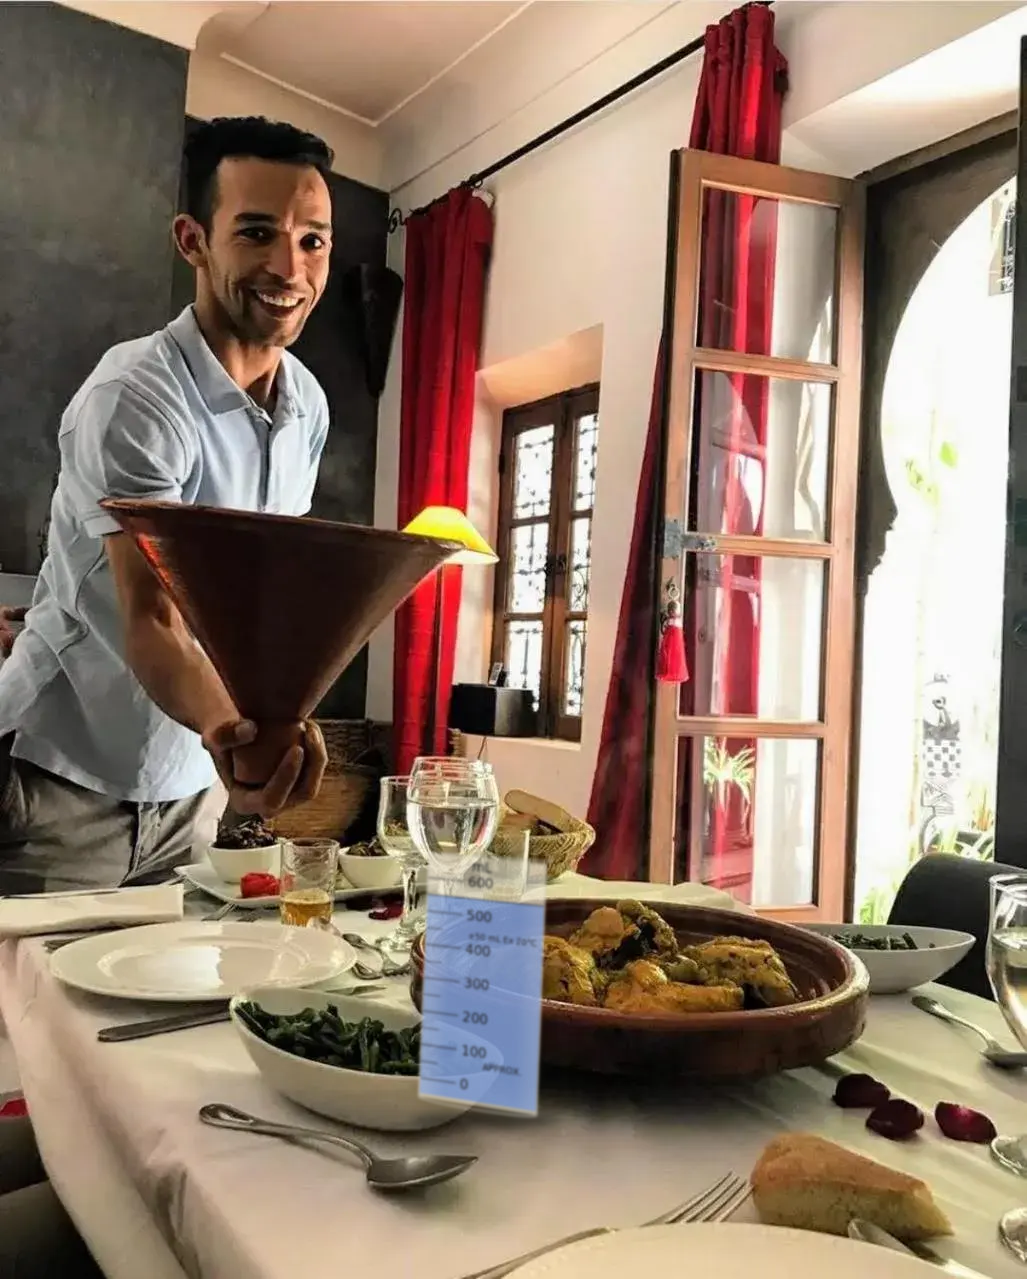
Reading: value=550 unit=mL
